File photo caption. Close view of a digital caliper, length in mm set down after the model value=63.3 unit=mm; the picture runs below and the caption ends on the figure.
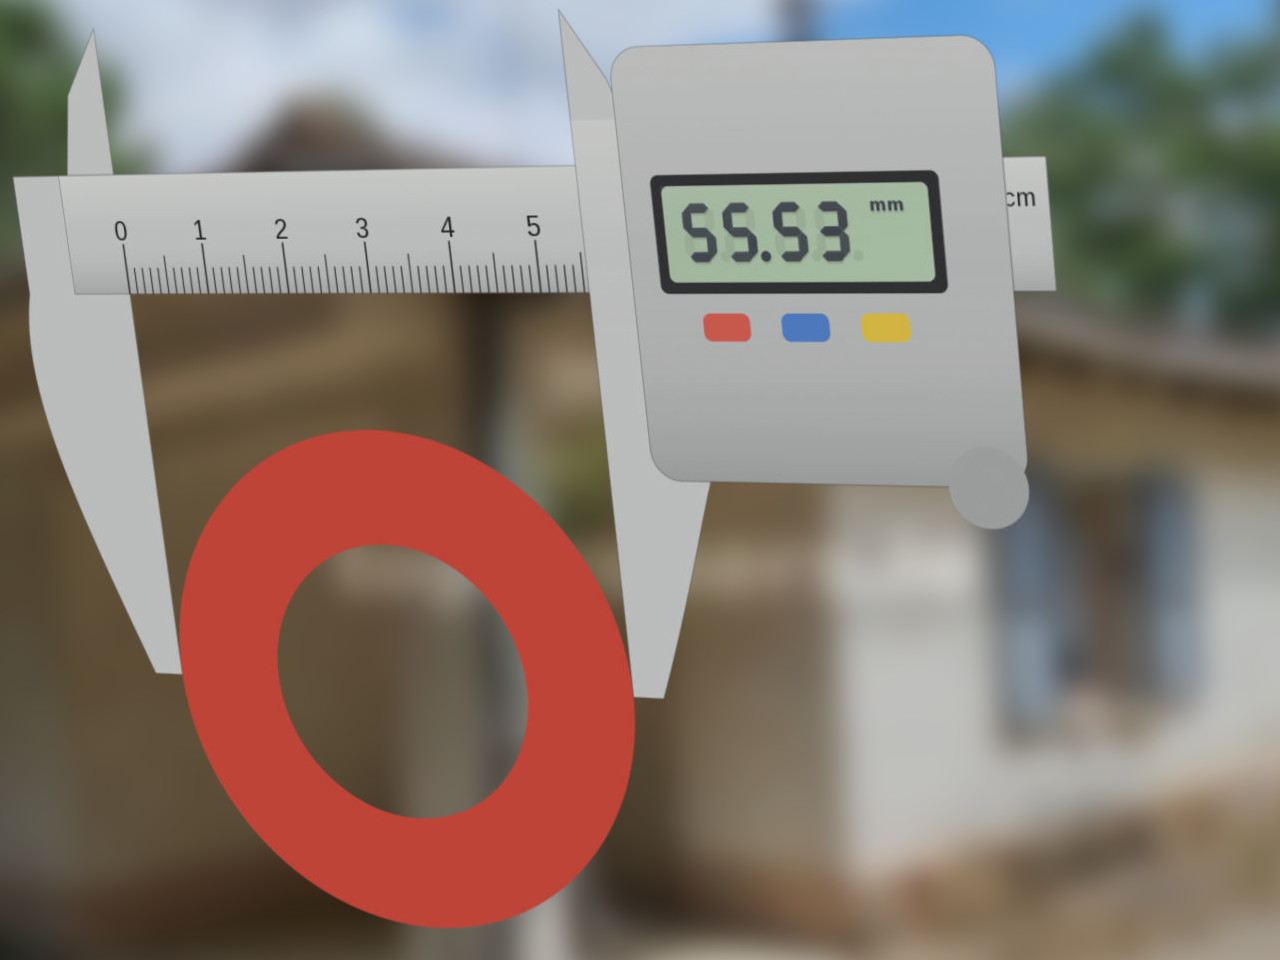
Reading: value=55.53 unit=mm
